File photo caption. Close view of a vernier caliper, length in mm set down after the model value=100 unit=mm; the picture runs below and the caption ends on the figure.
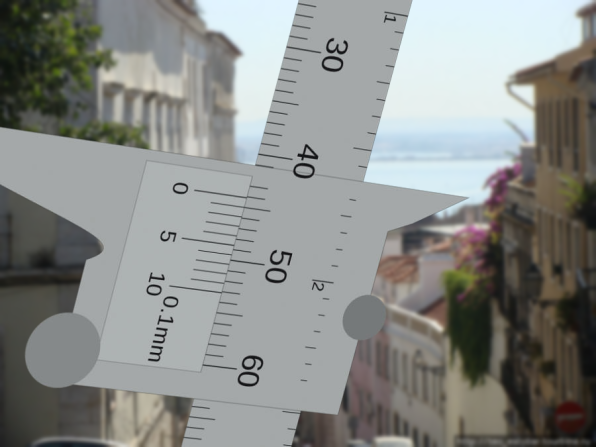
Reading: value=44.1 unit=mm
